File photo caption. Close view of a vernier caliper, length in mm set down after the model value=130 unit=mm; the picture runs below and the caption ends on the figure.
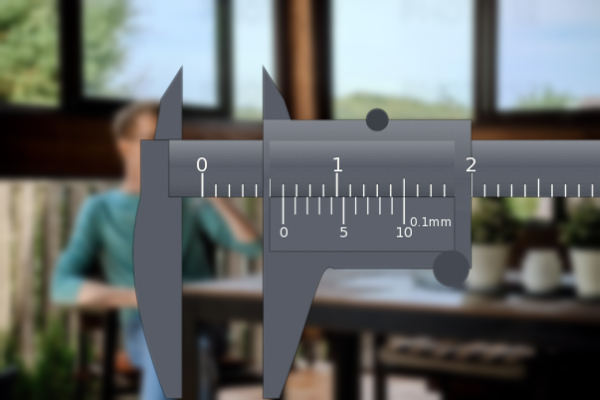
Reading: value=6.0 unit=mm
